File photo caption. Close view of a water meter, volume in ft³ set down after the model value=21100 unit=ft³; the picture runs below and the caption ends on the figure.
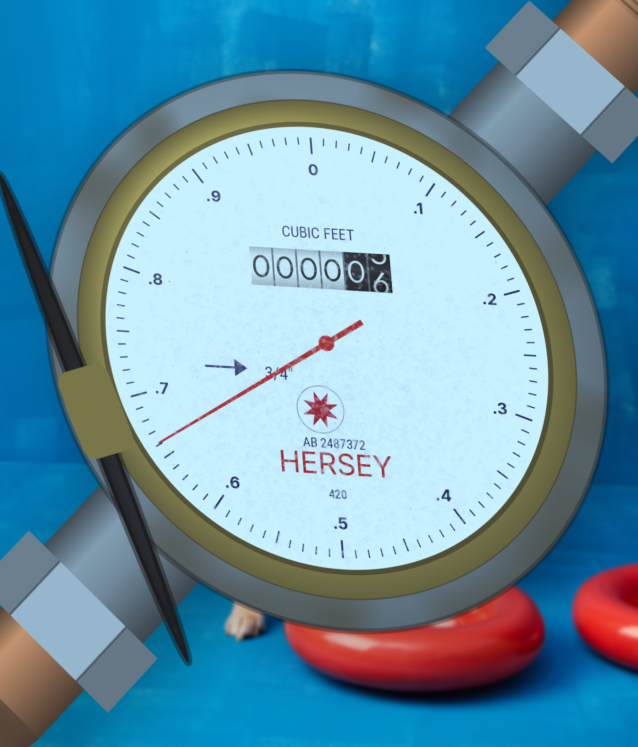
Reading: value=5.66 unit=ft³
